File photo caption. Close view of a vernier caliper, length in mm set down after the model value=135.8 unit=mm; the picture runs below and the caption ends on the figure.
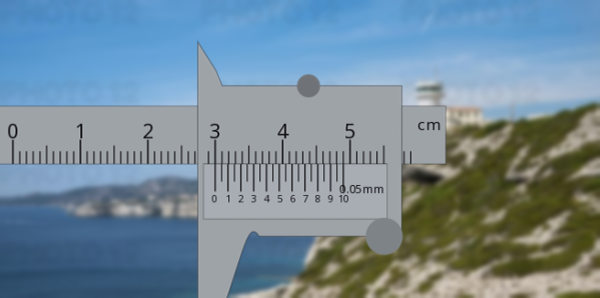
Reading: value=30.0 unit=mm
